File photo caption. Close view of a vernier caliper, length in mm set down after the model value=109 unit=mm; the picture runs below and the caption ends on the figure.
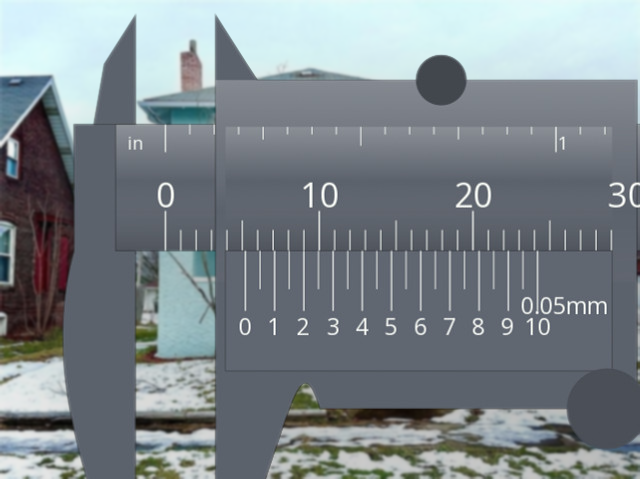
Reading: value=5.2 unit=mm
